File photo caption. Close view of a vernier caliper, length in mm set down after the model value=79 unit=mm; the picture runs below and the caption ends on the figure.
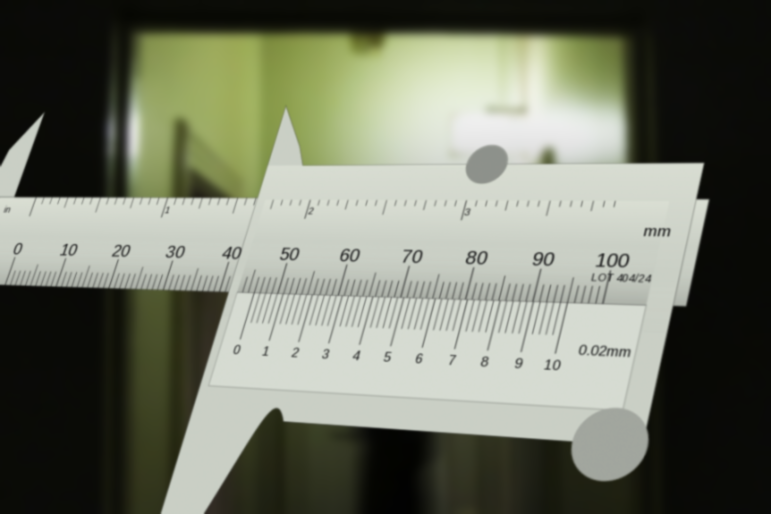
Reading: value=46.0 unit=mm
